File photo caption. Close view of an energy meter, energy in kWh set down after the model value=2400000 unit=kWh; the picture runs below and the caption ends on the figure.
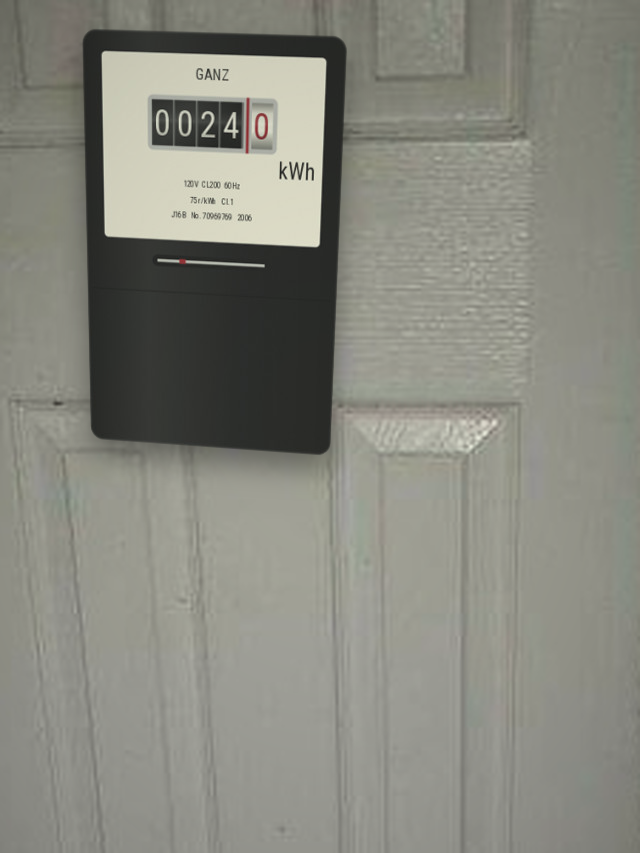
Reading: value=24.0 unit=kWh
